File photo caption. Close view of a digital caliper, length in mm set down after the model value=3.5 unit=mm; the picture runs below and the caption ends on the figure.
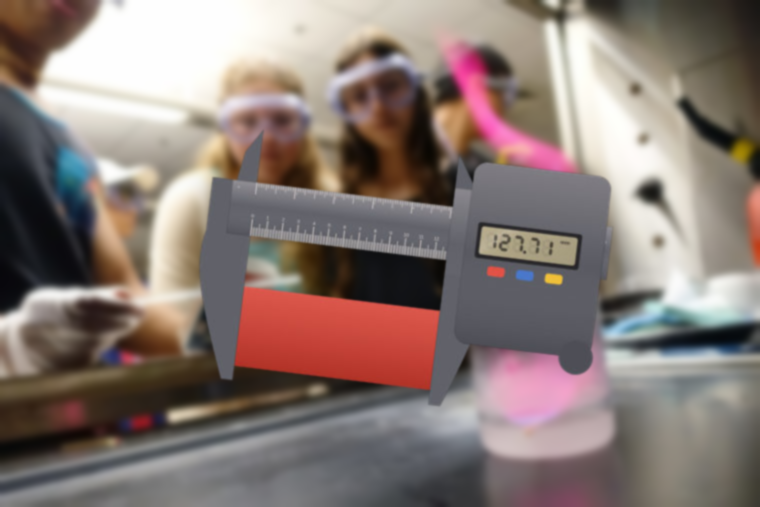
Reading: value=127.71 unit=mm
